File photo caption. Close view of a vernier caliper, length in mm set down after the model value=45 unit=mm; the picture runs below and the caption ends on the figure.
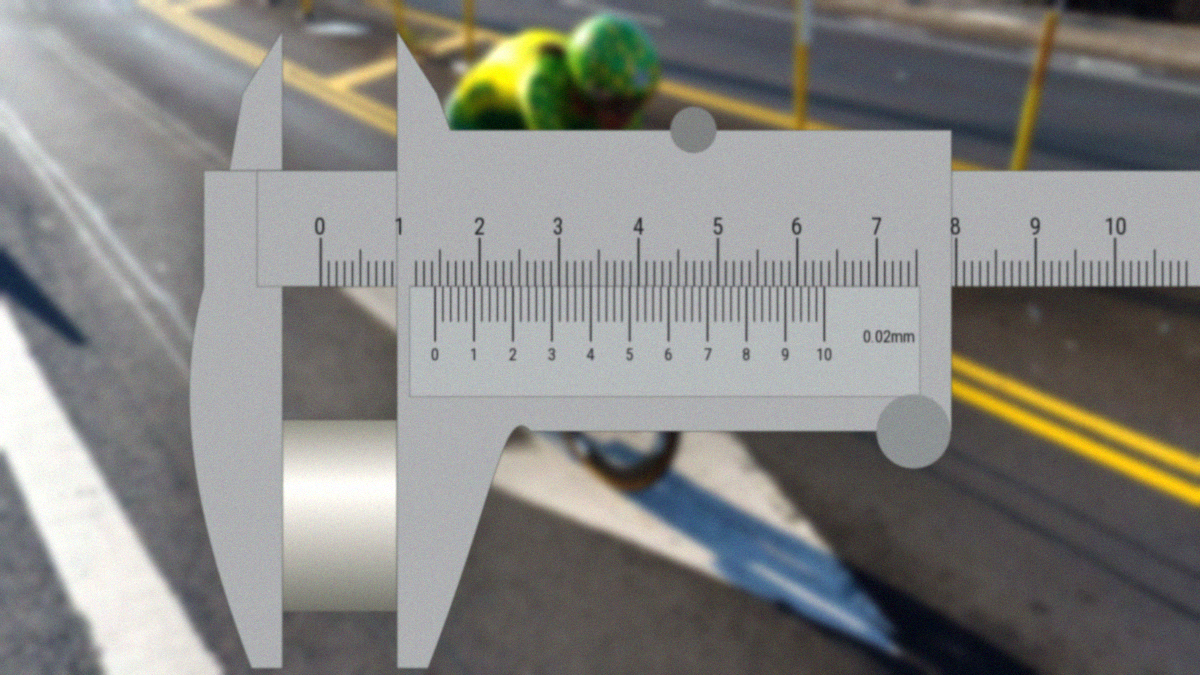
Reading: value=14.4 unit=mm
